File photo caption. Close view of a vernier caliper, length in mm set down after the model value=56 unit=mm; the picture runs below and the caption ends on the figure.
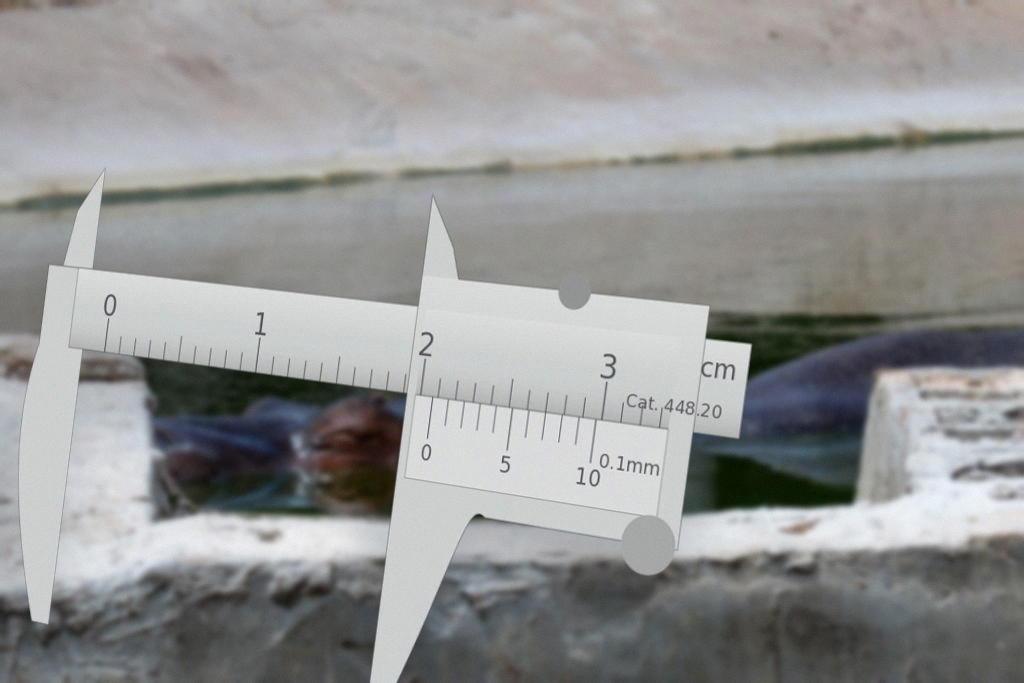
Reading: value=20.7 unit=mm
